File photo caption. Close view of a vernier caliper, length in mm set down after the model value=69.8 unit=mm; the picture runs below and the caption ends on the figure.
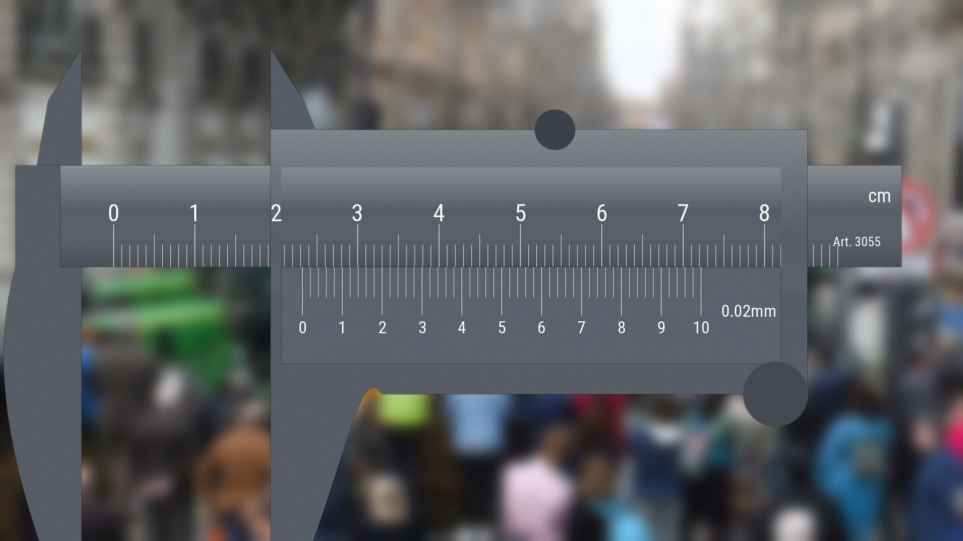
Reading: value=23.2 unit=mm
